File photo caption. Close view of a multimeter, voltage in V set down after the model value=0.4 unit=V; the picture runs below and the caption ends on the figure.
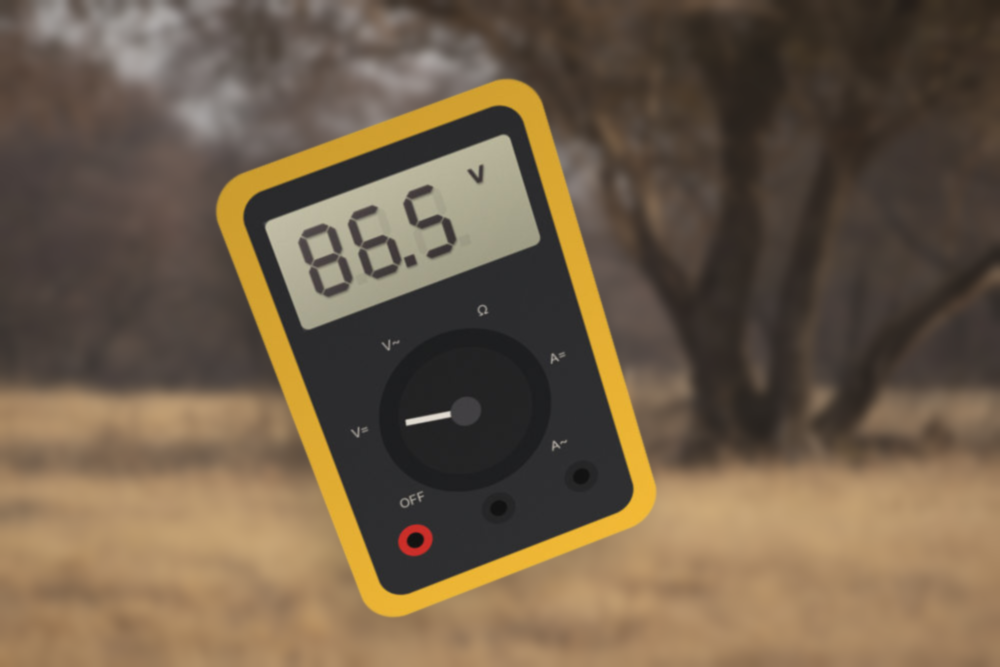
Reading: value=86.5 unit=V
